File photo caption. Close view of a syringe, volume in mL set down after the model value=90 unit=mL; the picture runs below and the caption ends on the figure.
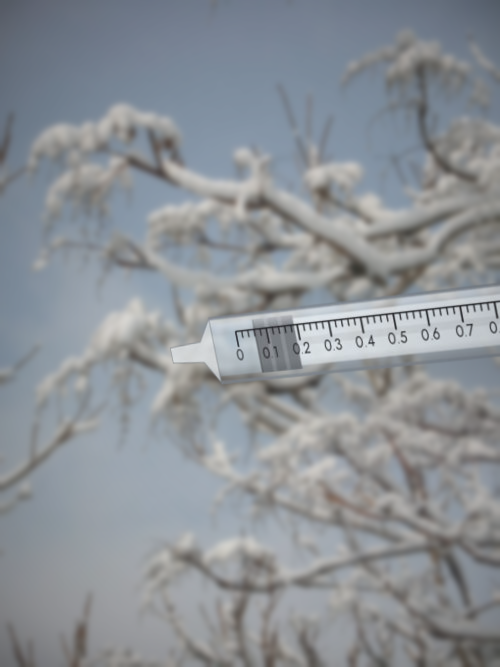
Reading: value=0.06 unit=mL
